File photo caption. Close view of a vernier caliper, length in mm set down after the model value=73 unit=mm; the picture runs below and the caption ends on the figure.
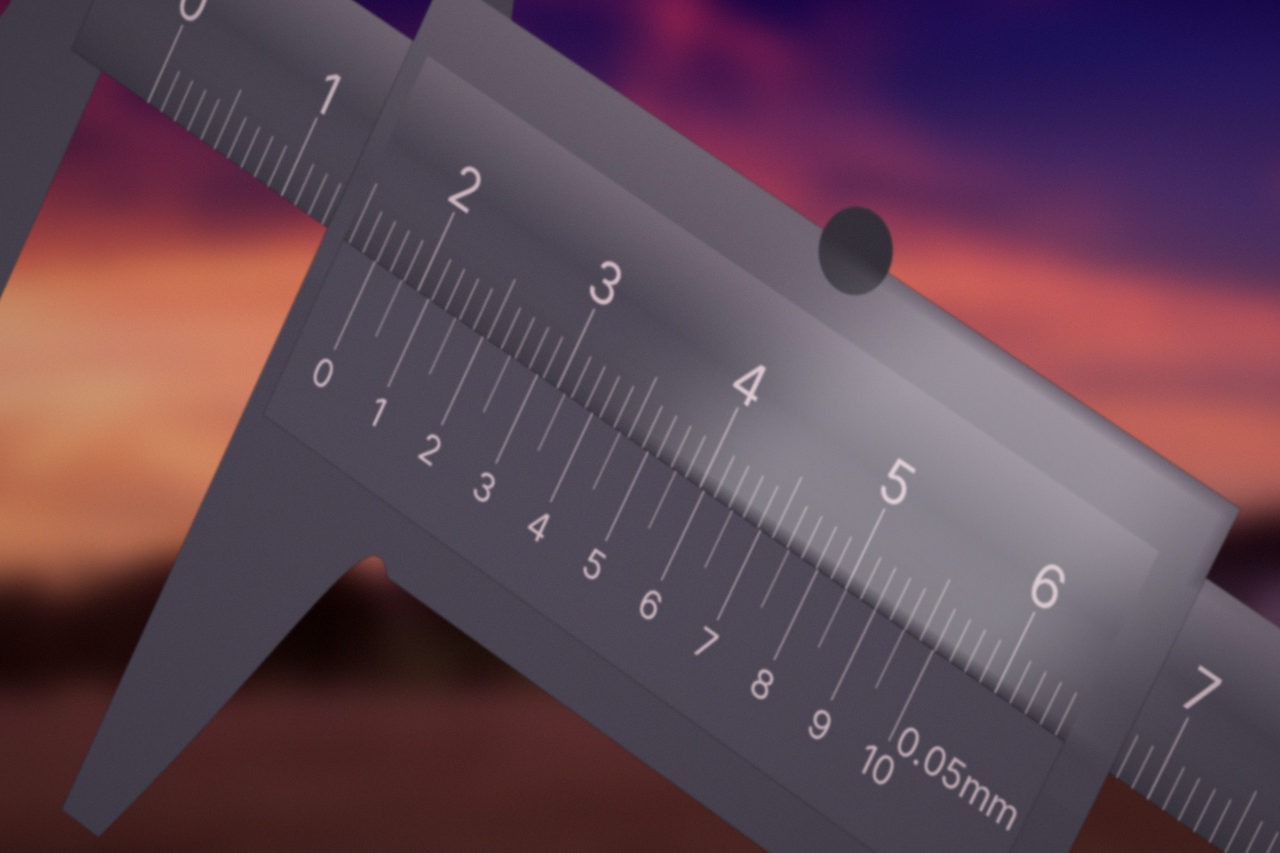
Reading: value=16.9 unit=mm
